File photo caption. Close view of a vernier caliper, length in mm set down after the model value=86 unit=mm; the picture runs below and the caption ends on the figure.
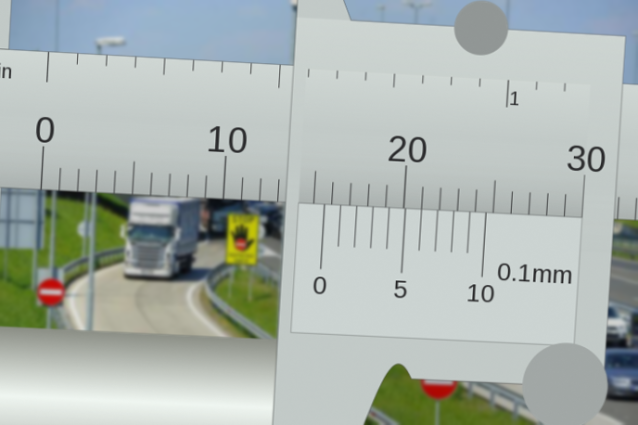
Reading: value=15.6 unit=mm
